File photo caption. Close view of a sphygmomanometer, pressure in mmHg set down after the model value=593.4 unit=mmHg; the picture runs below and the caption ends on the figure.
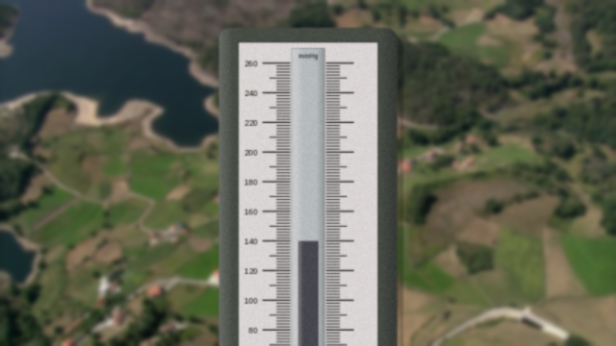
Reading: value=140 unit=mmHg
